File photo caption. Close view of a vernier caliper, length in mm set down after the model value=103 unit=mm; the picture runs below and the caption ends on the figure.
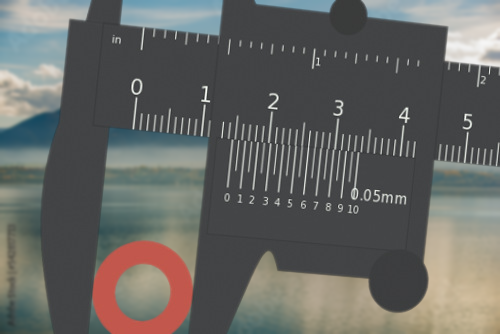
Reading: value=14.6 unit=mm
